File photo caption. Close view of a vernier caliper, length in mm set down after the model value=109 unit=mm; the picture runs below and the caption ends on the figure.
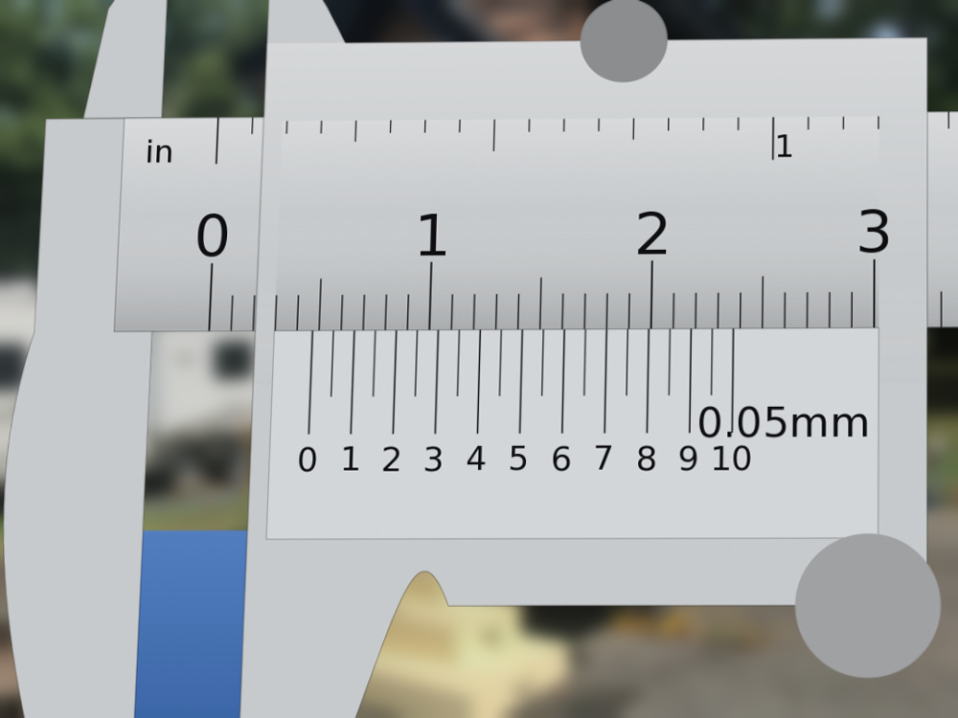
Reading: value=4.70 unit=mm
